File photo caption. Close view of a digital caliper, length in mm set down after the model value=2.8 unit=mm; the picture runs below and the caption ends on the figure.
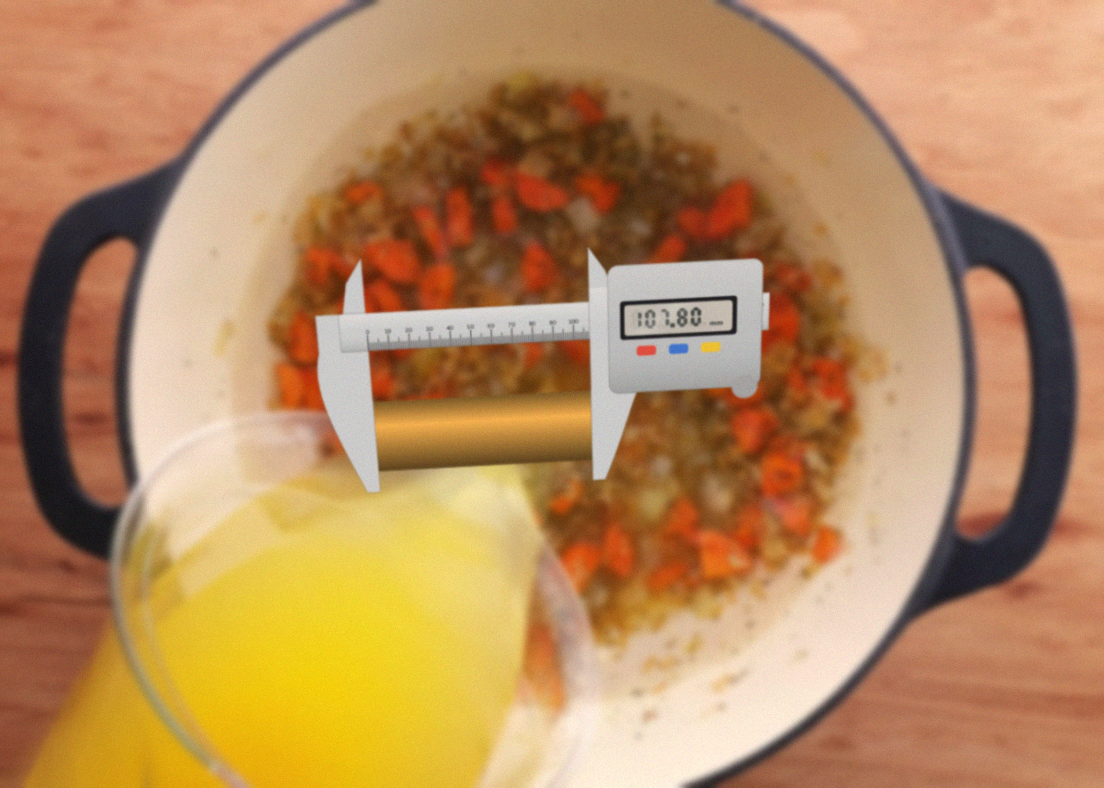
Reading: value=107.80 unit=mm
